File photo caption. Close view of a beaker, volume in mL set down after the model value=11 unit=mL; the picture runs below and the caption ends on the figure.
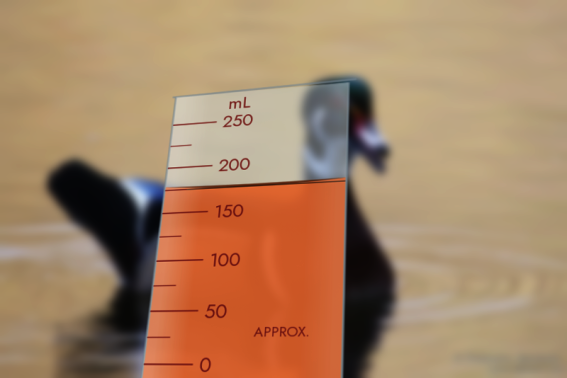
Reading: value=175 unit=mL
